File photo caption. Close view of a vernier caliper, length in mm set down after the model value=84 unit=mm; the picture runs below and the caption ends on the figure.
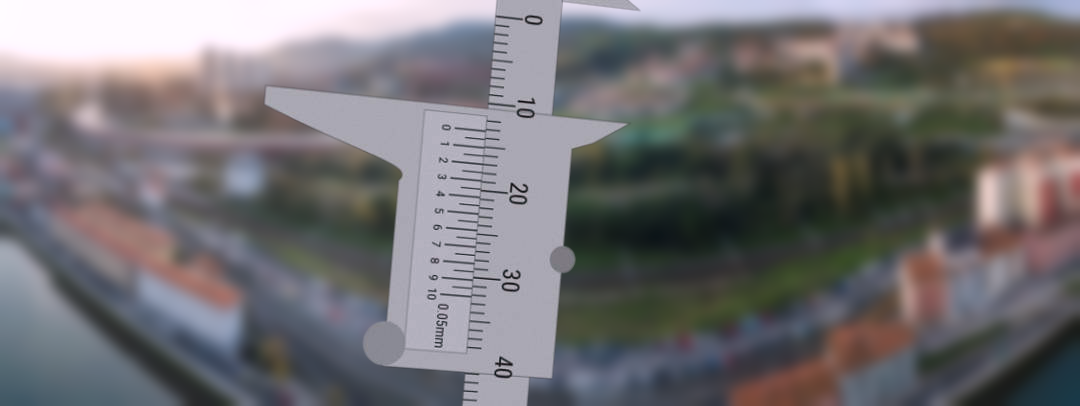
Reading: value=13.2 unit=mm
